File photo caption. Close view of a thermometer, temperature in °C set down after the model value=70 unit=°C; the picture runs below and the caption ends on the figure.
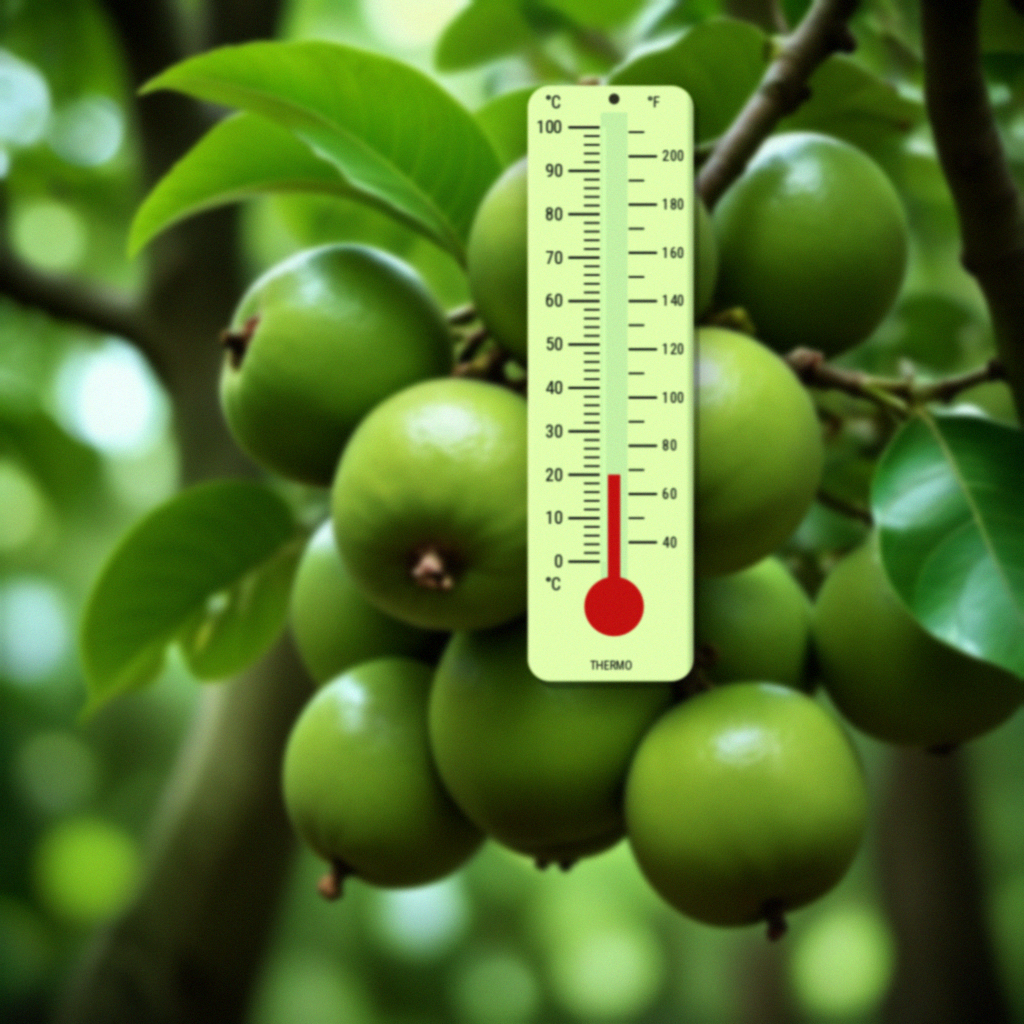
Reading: value=20 unit=°C
